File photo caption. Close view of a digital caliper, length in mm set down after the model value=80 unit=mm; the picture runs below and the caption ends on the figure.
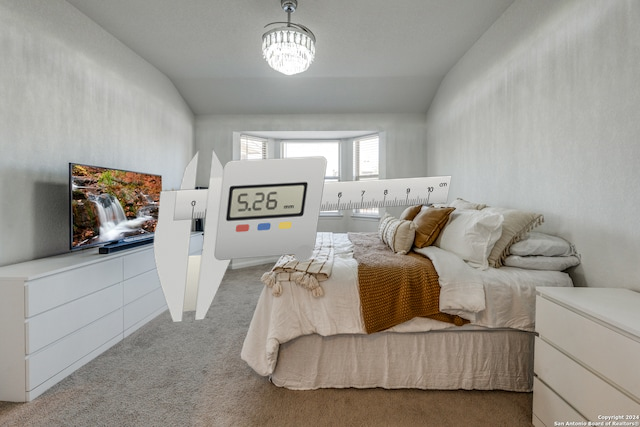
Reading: value=5.26 unit=mm
